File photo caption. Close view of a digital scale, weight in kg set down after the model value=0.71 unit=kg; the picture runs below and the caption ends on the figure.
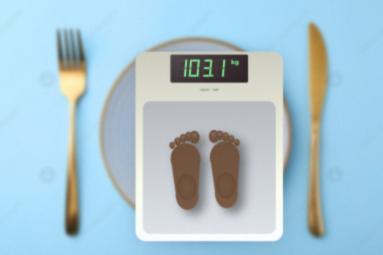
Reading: value=103.1 unit=kg
